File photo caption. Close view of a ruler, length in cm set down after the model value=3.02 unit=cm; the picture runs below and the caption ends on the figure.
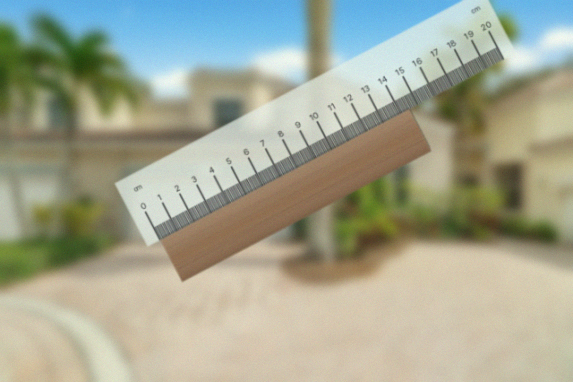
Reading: value=14.5 unit=cm
